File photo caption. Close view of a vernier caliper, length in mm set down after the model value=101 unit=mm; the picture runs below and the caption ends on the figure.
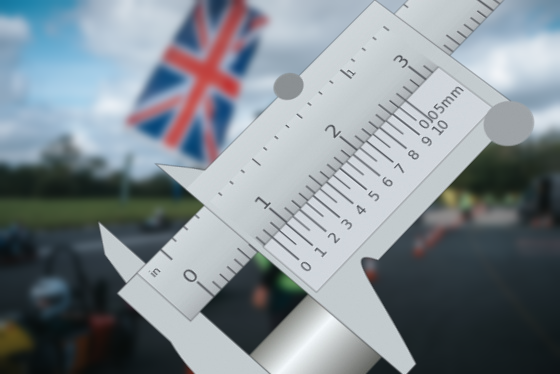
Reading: value=8.0 unit=mm
